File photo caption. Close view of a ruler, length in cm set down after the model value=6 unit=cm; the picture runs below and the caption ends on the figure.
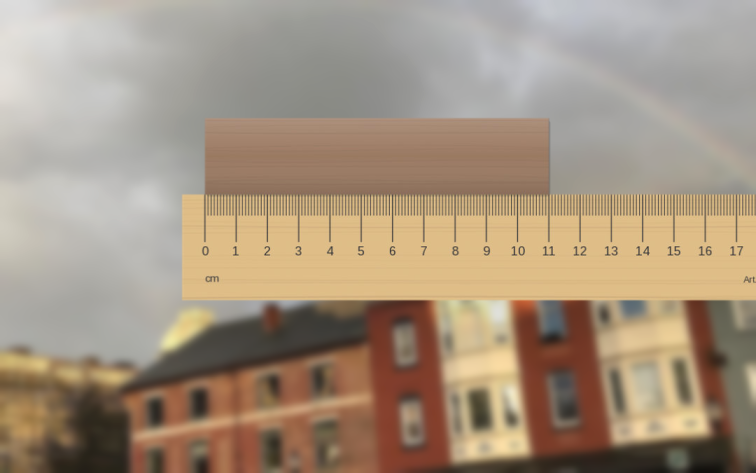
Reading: value=11 unit=cm
